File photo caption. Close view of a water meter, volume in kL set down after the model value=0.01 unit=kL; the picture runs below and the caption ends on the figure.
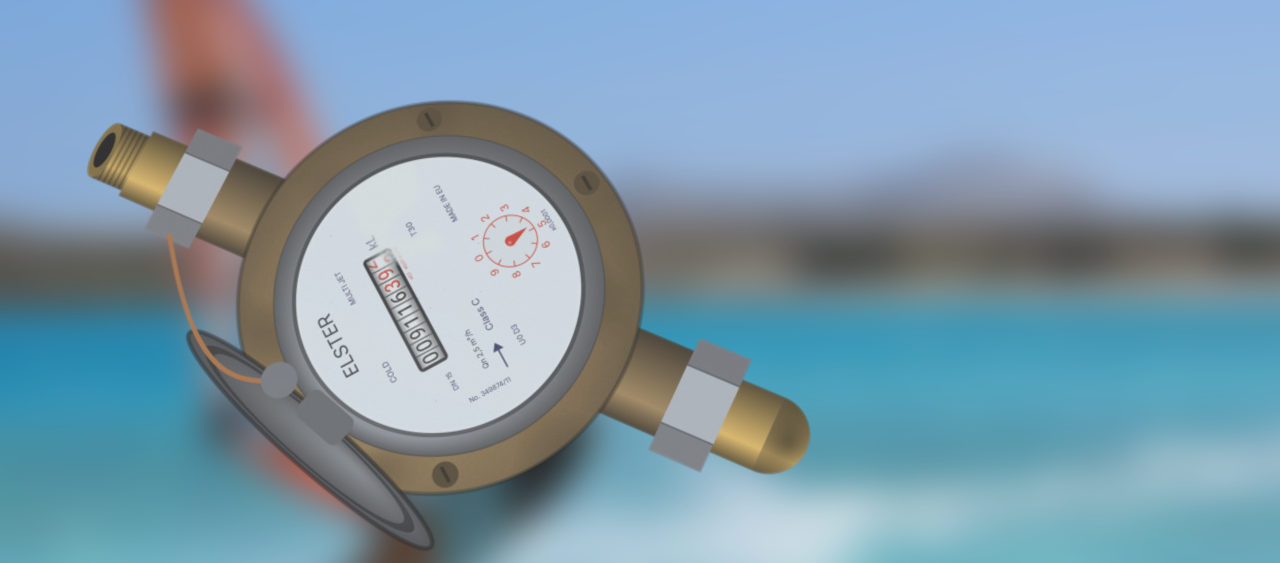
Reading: value=9116.3924 unit=kL
